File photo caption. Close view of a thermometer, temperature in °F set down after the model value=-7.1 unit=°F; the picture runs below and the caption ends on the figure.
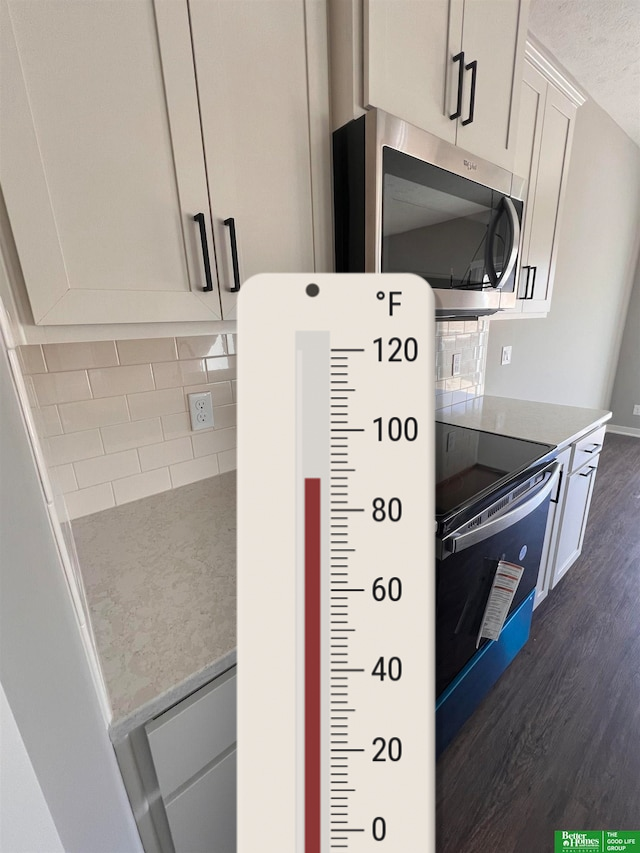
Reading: value=88 unit=°F
